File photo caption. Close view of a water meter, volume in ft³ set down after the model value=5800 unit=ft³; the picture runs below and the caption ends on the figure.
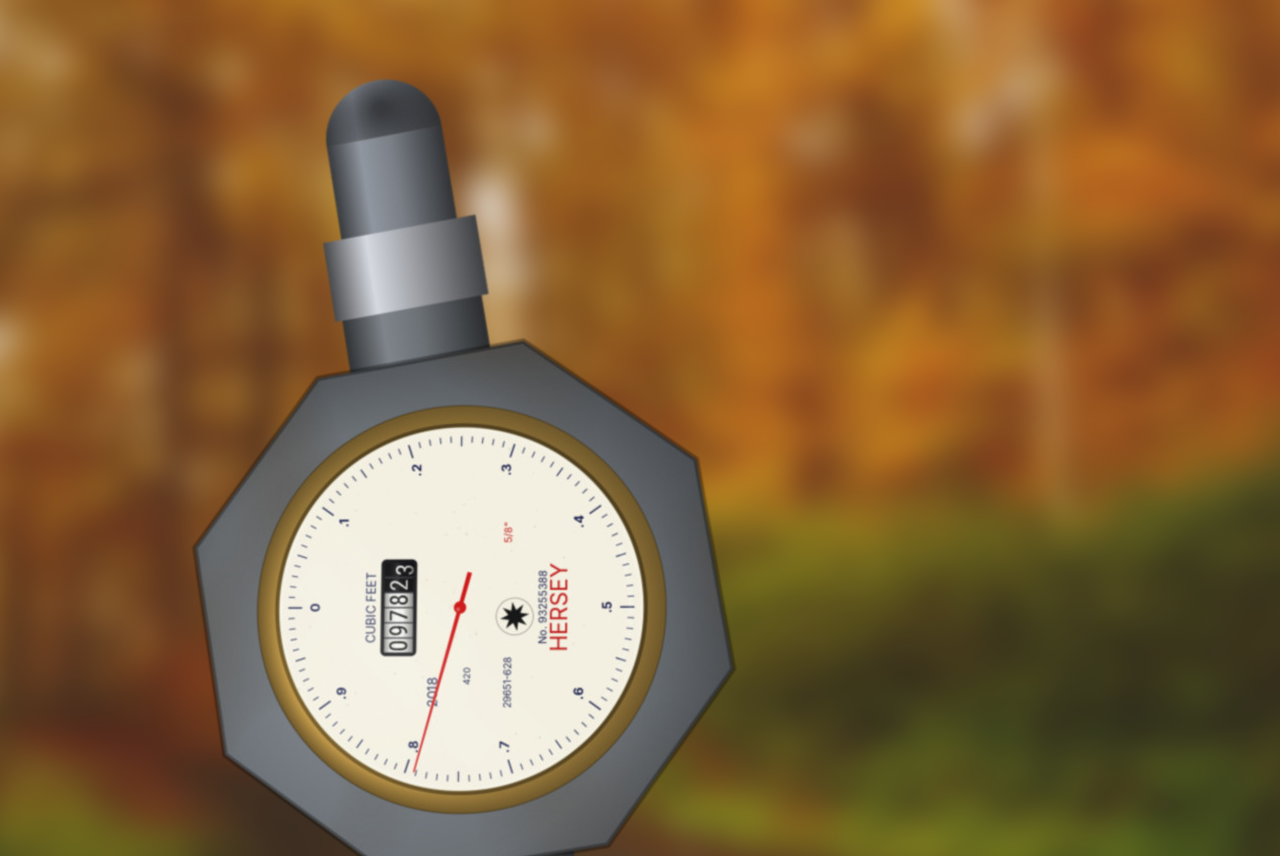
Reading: value=97822.79 unit=ft³
